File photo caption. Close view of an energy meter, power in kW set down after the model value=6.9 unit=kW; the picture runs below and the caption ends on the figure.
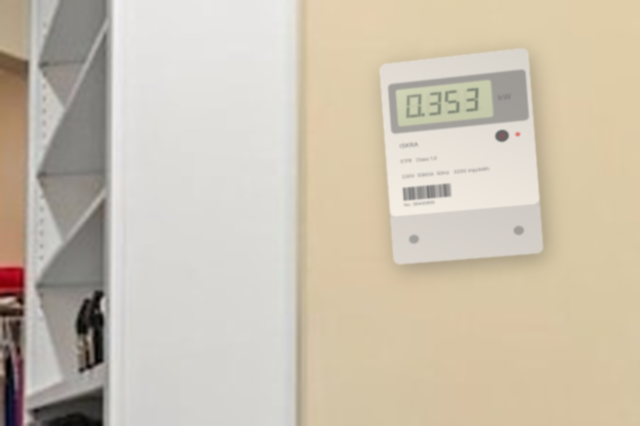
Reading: value=0.353 unit=kW
